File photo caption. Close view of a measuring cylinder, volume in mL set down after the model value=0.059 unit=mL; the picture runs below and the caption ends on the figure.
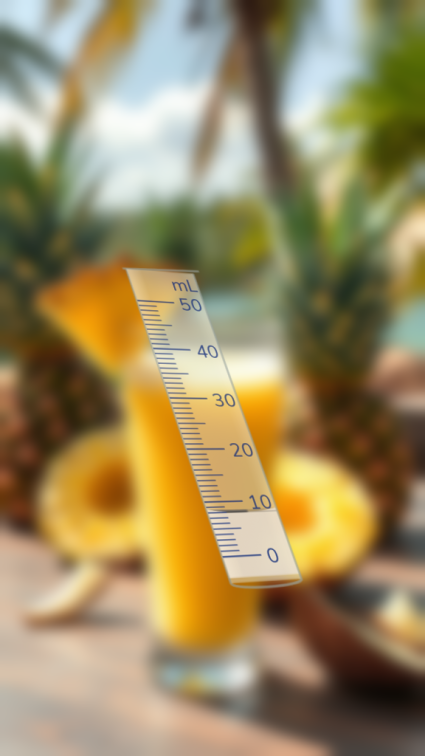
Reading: value=8 unit=mL
